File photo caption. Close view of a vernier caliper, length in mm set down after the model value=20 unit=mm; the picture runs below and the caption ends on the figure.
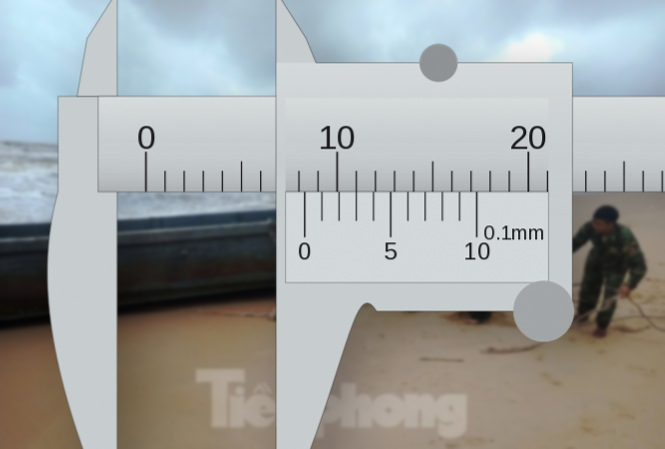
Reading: value=8.3 unit=mm
